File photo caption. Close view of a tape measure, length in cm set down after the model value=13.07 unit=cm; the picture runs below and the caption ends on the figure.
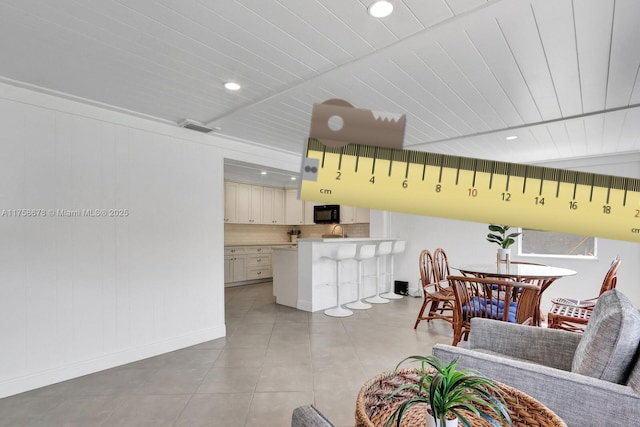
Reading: value=5.5 unit=cm
